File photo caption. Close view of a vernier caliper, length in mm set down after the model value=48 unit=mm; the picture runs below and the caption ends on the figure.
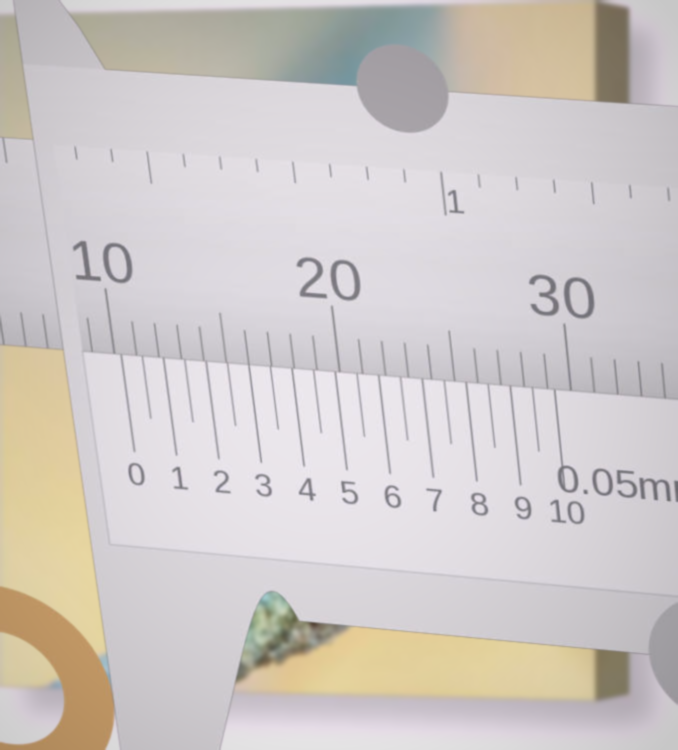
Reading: value=10.3 unit=mm
